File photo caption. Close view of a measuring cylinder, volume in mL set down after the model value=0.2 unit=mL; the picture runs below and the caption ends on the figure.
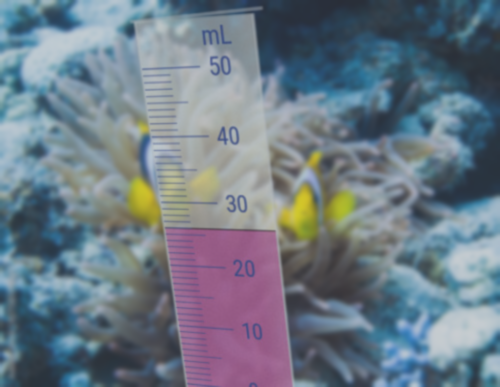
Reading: value=26 unit=mL
